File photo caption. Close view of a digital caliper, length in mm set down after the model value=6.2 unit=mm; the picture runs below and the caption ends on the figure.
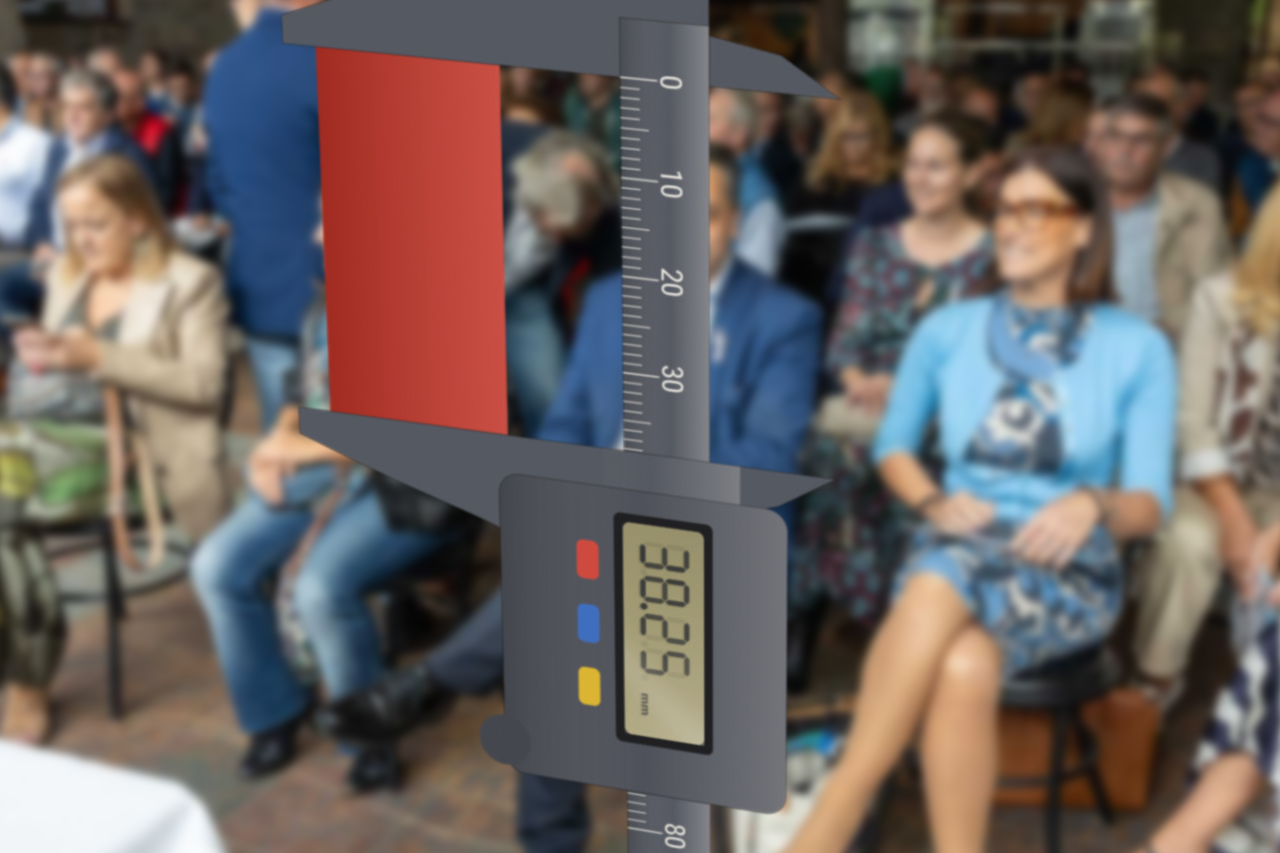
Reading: value=38.25 unit=mm
